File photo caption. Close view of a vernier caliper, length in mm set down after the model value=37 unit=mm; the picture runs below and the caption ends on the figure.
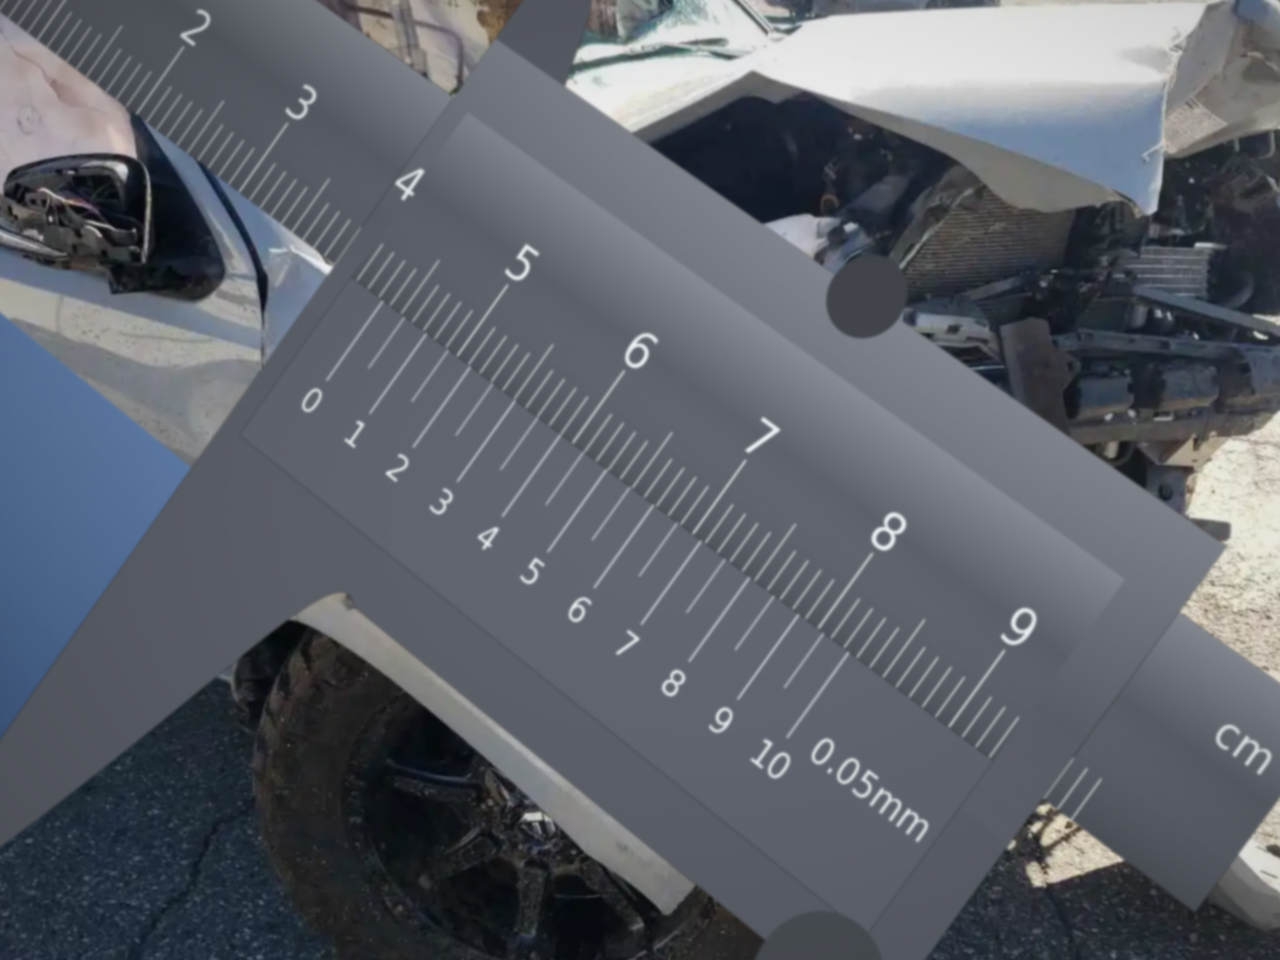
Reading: value=43.4 unit=mm
